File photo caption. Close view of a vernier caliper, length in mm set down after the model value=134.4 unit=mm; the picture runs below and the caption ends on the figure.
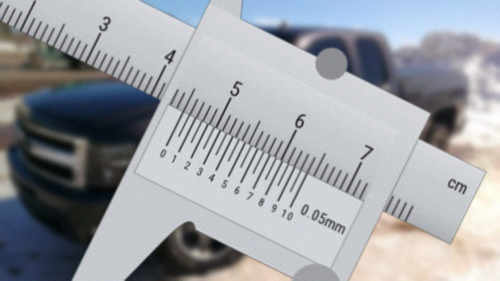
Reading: value=45.0 unit=mm
